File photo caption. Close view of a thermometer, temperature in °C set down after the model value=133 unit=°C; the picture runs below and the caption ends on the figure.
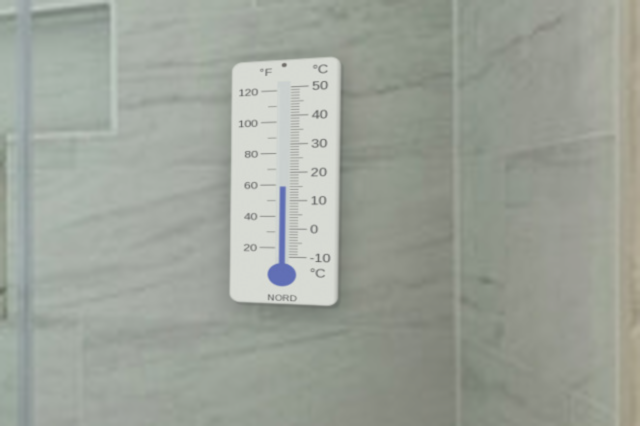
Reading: value=15 unit=°C
